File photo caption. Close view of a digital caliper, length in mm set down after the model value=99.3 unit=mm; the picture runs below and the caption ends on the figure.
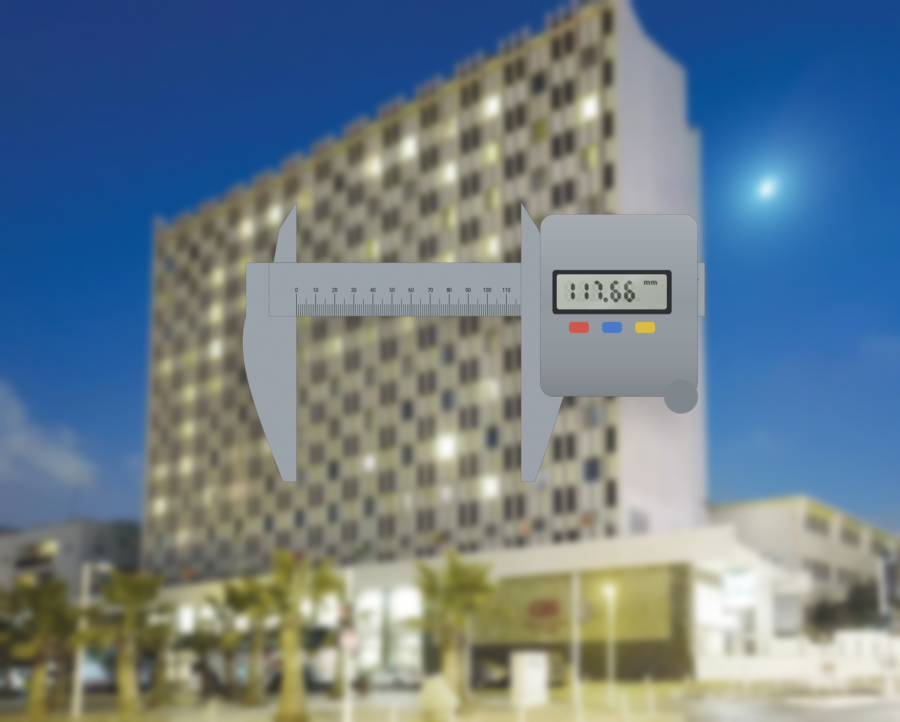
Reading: value=117.66 unit=mm
